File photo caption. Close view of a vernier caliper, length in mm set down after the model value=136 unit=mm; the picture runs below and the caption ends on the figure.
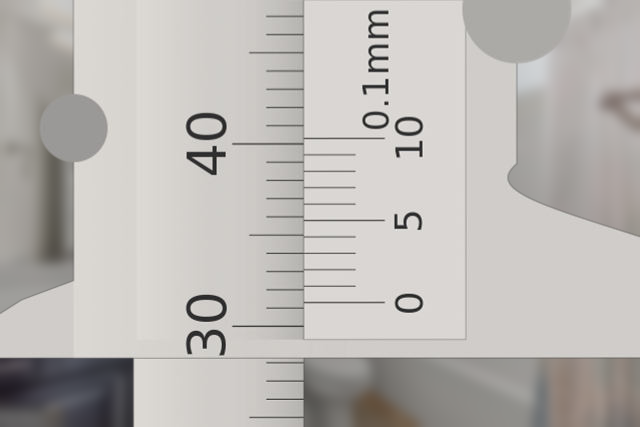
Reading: value=31.3 unit=mm
